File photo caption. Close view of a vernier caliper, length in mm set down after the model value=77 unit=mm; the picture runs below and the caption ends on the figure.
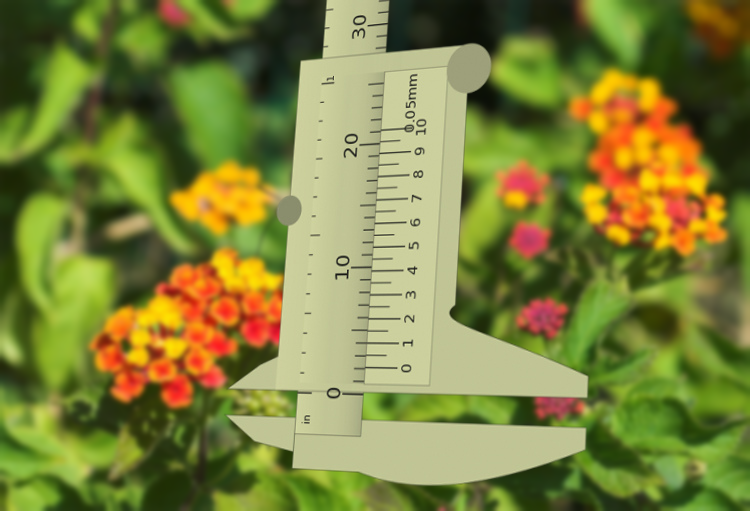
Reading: value=2.1 unit=mm
